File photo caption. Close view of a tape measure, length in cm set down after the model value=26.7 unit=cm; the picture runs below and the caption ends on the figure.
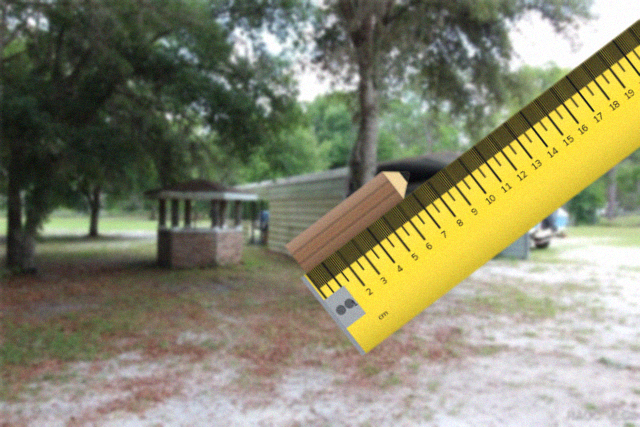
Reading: value=7.5 unit=cm
